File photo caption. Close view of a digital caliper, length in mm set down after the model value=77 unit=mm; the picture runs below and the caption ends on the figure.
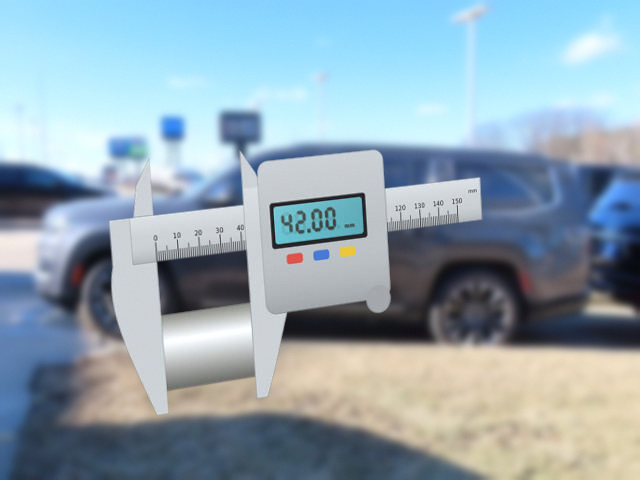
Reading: value=42.00 unit=mm
